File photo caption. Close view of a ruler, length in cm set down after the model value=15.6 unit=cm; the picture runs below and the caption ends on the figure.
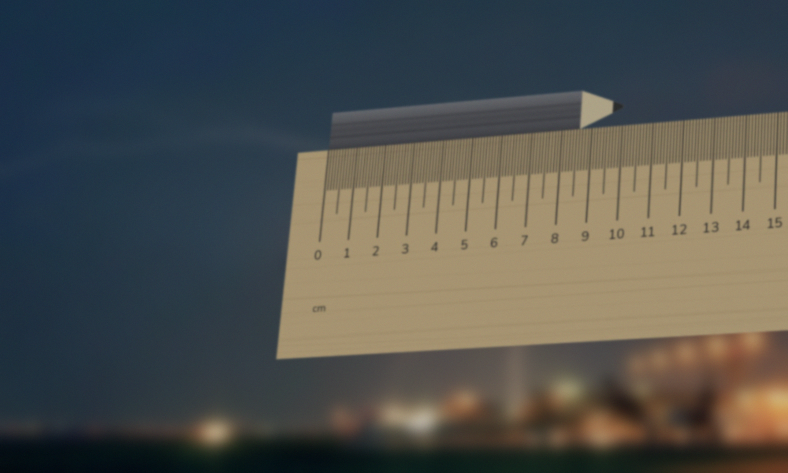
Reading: value=10 unit=cm
